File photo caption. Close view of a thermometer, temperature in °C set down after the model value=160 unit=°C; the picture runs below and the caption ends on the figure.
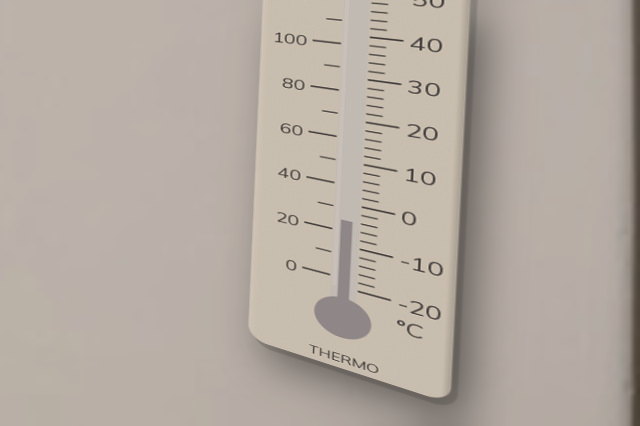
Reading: value=-4 unit=°C
